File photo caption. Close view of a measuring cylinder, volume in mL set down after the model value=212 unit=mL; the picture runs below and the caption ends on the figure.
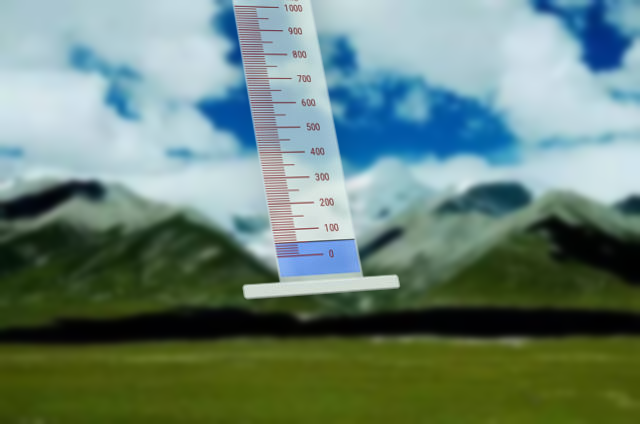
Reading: value=50 unit=mL
